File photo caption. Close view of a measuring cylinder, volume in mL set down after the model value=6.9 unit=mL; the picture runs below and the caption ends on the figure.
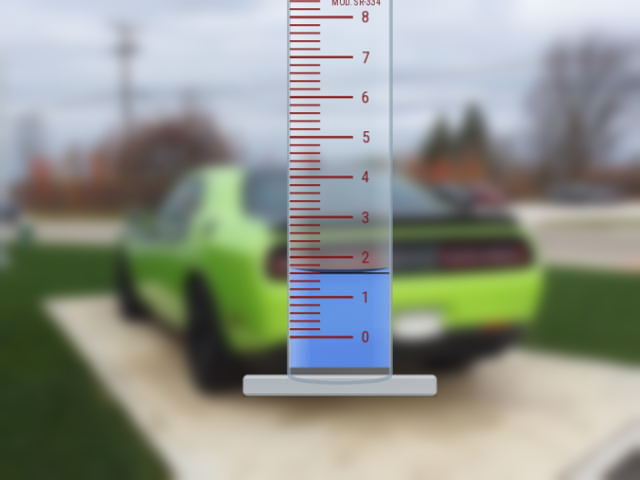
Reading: value=1.6 unit=mL
